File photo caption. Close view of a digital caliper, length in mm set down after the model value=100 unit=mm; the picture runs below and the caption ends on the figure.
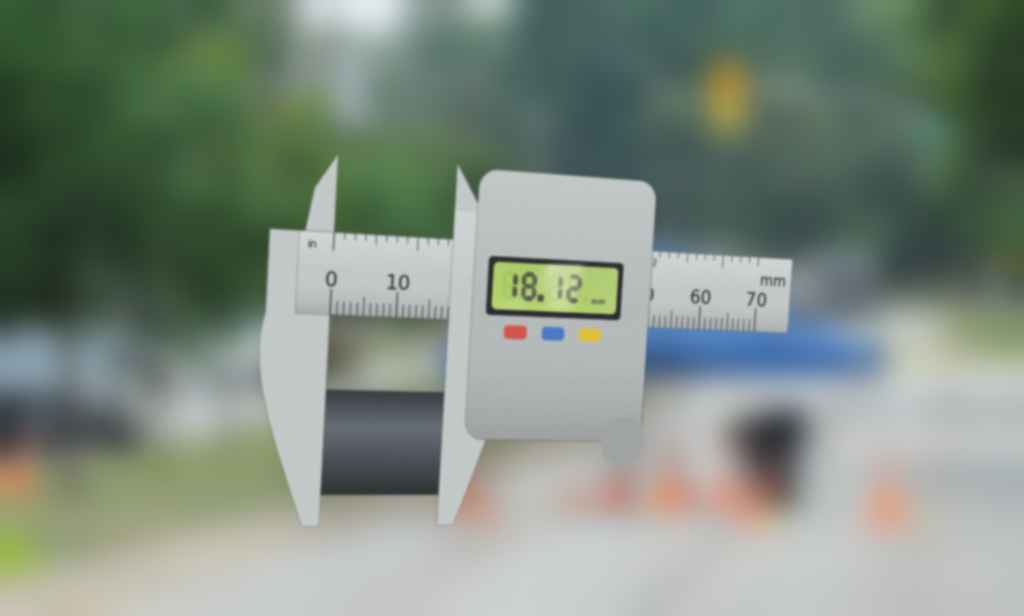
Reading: value=18.12 unit=mm
